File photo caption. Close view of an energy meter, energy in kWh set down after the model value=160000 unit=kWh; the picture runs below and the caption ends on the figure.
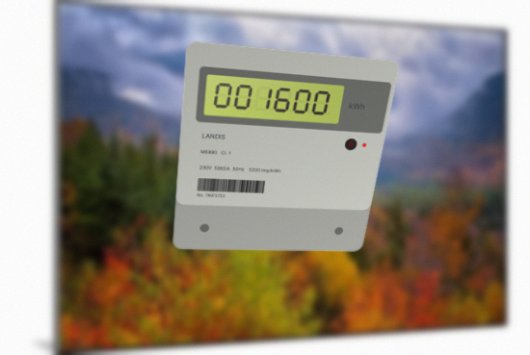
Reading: value=1600 unit=kWh
